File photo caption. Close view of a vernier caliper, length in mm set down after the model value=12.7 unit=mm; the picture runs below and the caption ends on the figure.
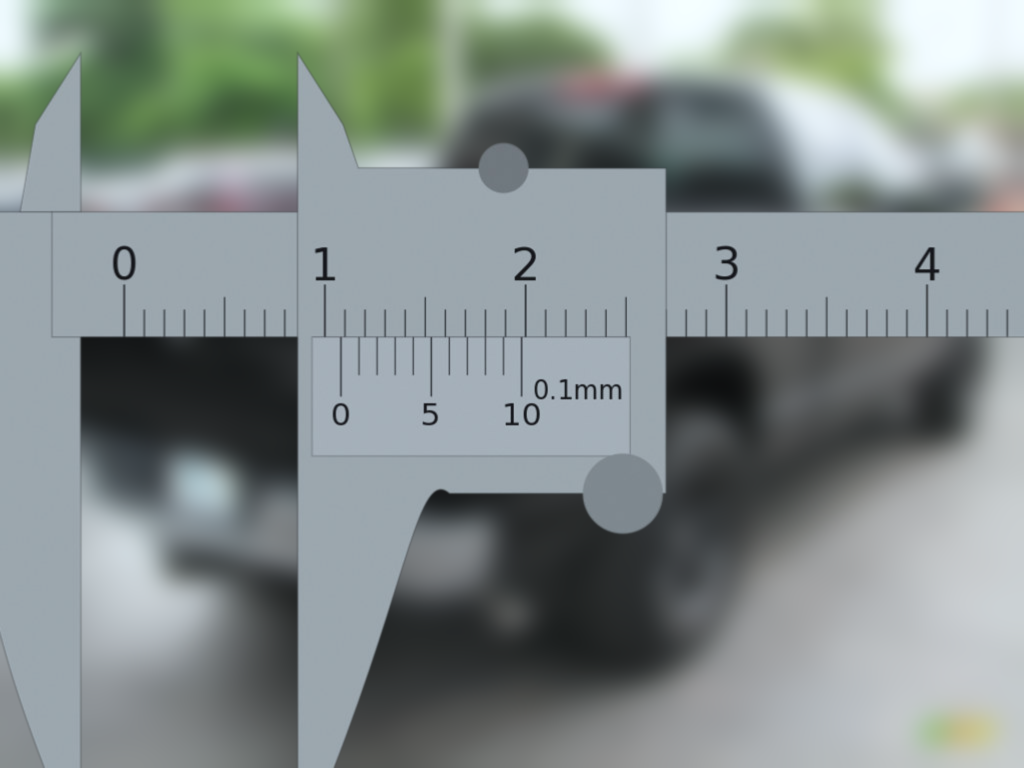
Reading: value=10.8 unit=mm
